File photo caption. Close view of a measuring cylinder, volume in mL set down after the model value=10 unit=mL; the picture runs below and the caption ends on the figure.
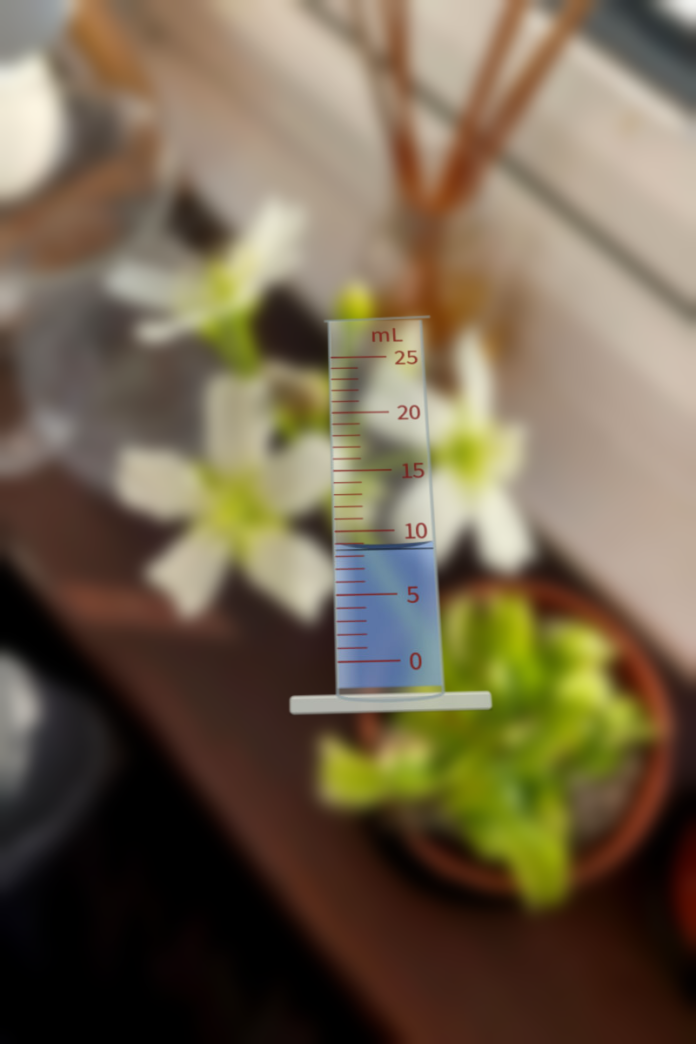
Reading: value=8.5 unit=mL
